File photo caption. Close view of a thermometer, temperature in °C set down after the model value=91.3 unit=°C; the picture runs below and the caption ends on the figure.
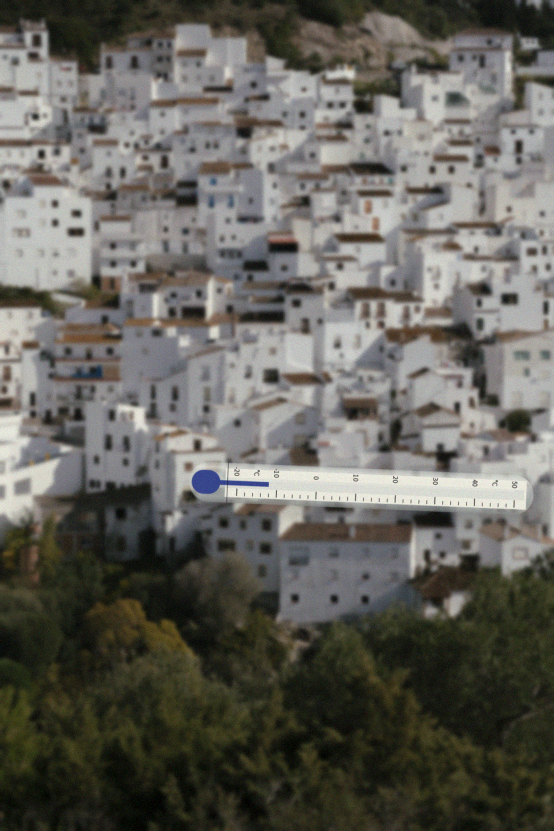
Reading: value=-12 unit=°C
